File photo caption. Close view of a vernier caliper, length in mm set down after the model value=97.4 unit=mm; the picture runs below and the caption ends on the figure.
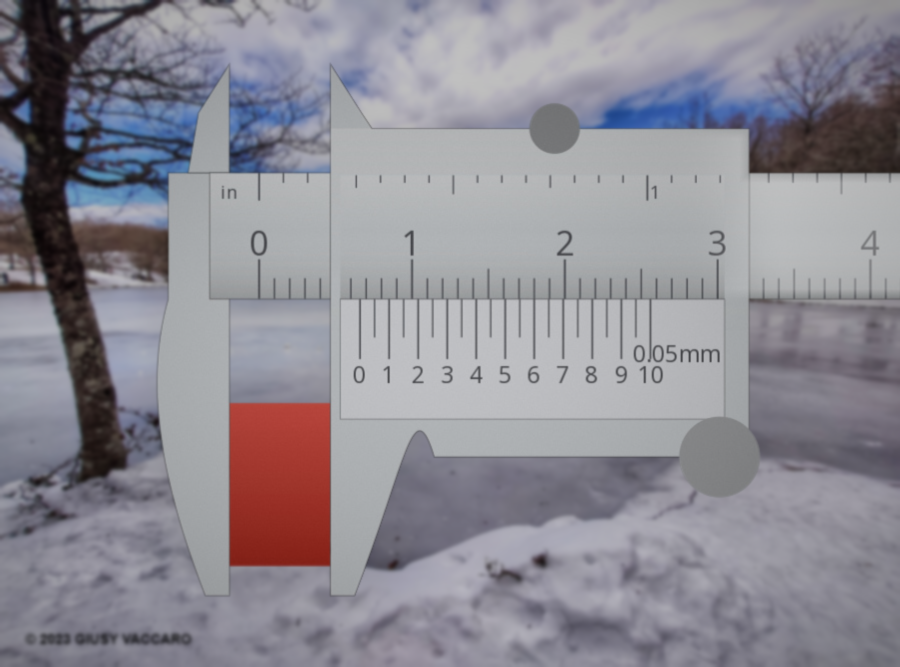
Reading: value=6.6 unit=mm
